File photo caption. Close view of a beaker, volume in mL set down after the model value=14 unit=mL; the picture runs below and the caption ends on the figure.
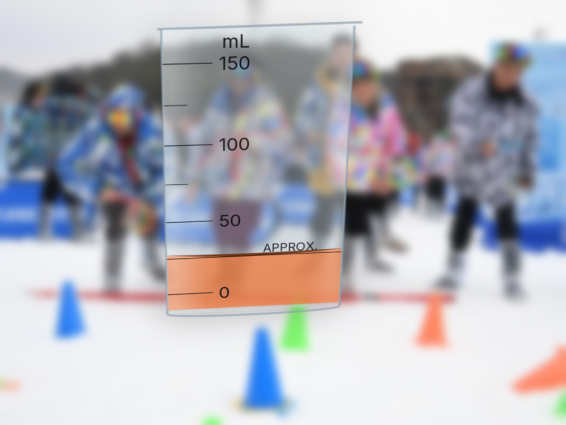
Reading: value=25 unit=mL
